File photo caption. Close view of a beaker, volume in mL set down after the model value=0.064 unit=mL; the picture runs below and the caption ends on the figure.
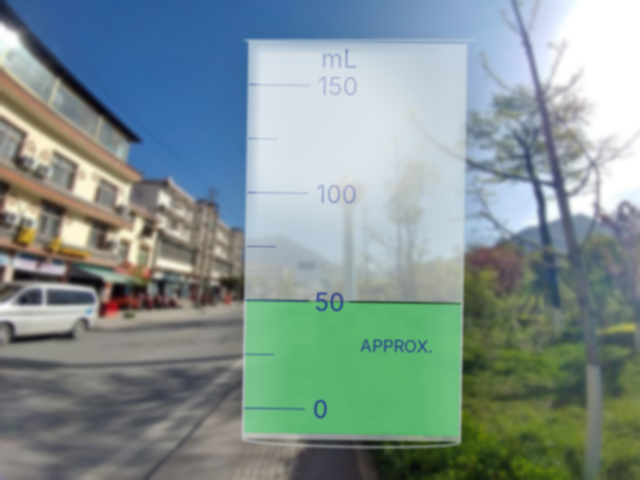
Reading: value=50 unit=mL
